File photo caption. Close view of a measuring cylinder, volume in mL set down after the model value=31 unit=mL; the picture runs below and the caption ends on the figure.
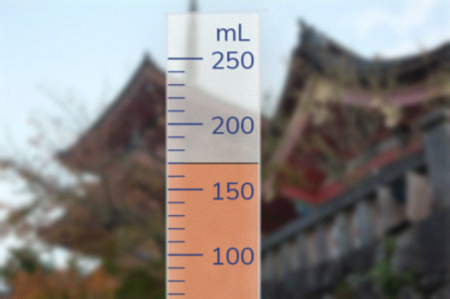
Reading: value=170 unit=mL
